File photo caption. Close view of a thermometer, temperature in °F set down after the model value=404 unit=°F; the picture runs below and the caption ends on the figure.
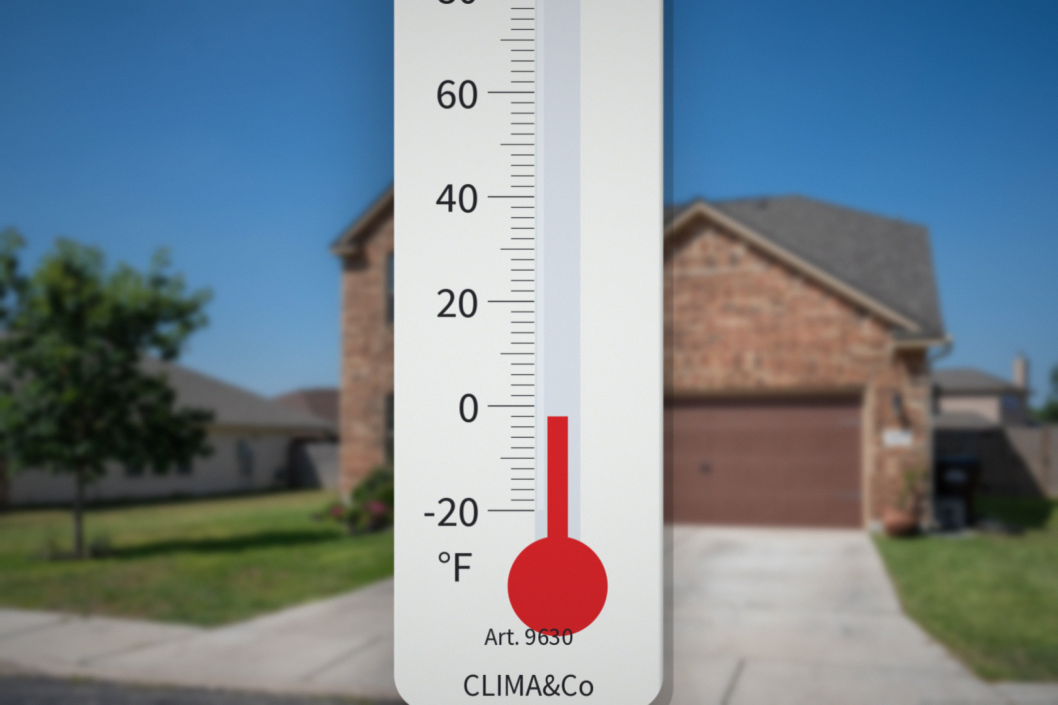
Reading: value=-2 unit=°F
